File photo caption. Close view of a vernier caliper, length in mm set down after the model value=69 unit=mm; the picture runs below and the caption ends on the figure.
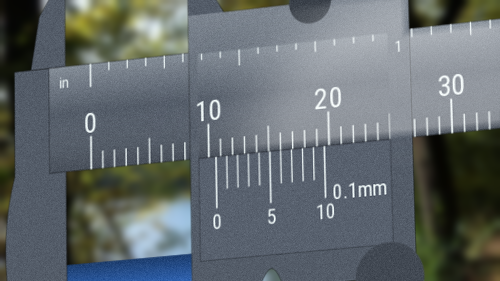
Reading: value=10.6 unit=mm
